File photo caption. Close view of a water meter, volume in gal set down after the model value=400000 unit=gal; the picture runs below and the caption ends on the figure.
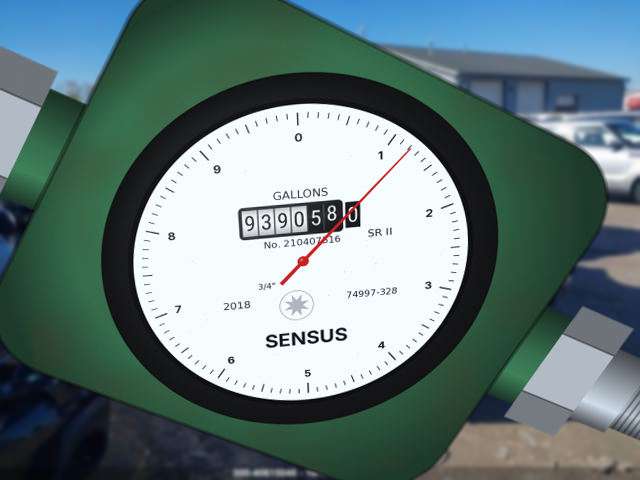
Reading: value=9390581.2 unit=gal
